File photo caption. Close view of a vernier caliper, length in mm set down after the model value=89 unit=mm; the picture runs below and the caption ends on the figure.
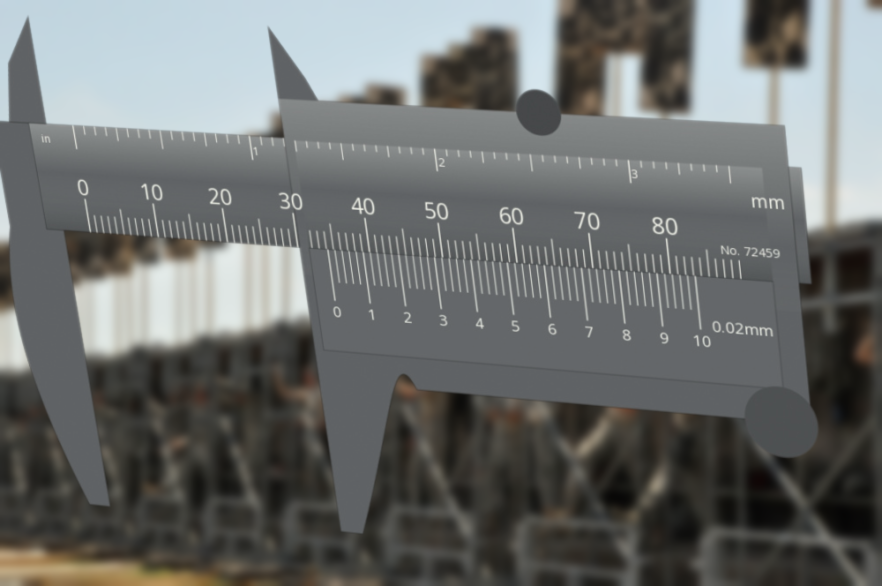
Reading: value=34.2 unit=mm
